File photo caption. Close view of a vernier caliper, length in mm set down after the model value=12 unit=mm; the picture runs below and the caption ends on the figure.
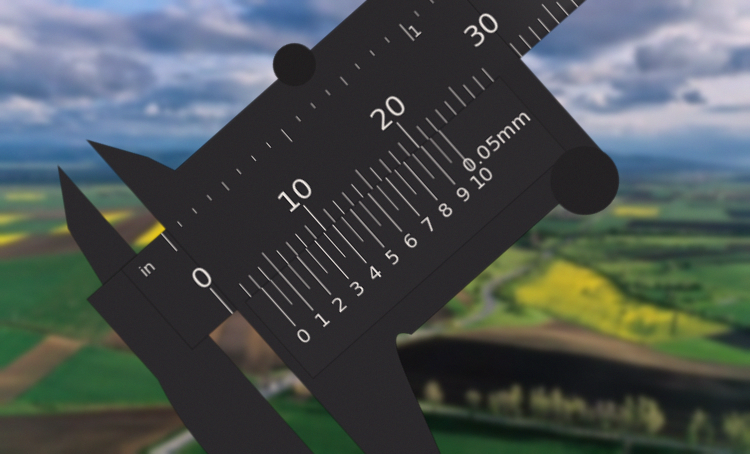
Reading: value=3.1 unit=mm
